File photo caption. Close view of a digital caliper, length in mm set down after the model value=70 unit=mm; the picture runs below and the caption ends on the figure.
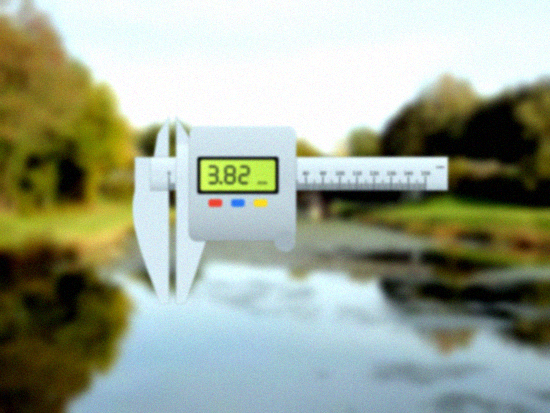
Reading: value=3.82 unit=mm
